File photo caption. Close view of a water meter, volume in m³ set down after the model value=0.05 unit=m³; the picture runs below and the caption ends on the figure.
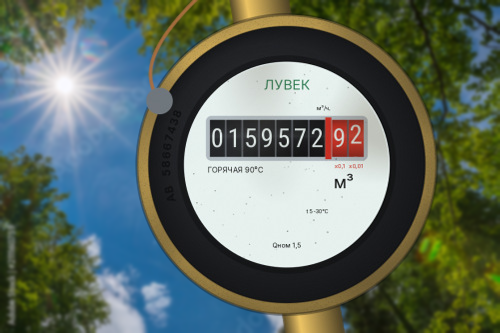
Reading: value=159572.92 unit=m³
